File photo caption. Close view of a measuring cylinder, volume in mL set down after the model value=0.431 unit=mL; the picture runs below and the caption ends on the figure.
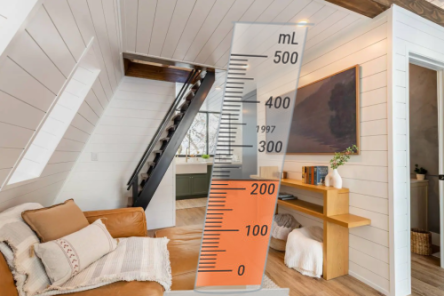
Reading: value=220 unit=mL
